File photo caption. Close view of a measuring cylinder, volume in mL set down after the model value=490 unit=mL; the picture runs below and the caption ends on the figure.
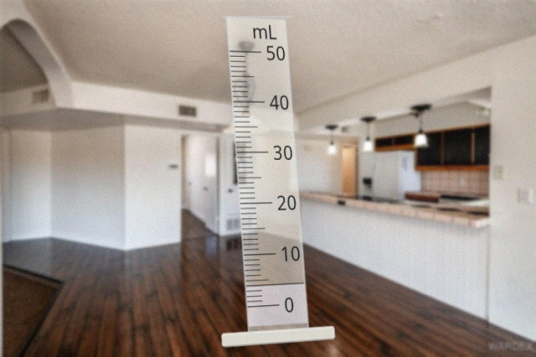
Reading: value=4 unit=mL
